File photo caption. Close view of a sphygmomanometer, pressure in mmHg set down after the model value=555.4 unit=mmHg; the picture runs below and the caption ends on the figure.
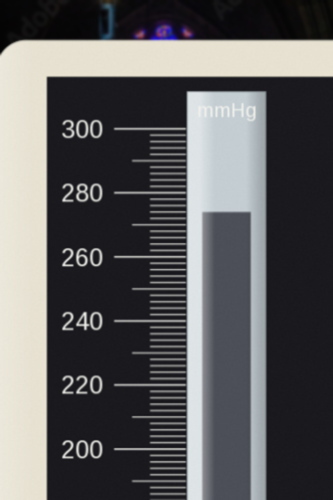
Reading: value=274 unit=mmHg
